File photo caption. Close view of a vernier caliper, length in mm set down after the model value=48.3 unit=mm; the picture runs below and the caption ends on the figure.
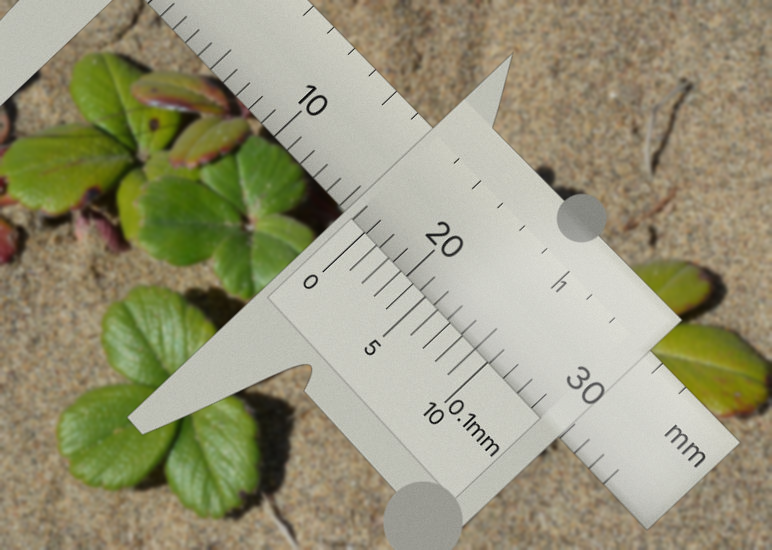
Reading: value=16.9 unit=mm
